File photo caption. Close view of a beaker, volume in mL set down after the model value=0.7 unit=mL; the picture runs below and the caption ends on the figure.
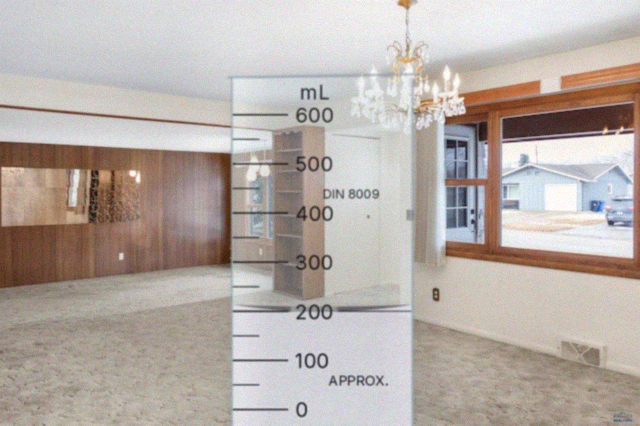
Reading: value=200 unit=mL
